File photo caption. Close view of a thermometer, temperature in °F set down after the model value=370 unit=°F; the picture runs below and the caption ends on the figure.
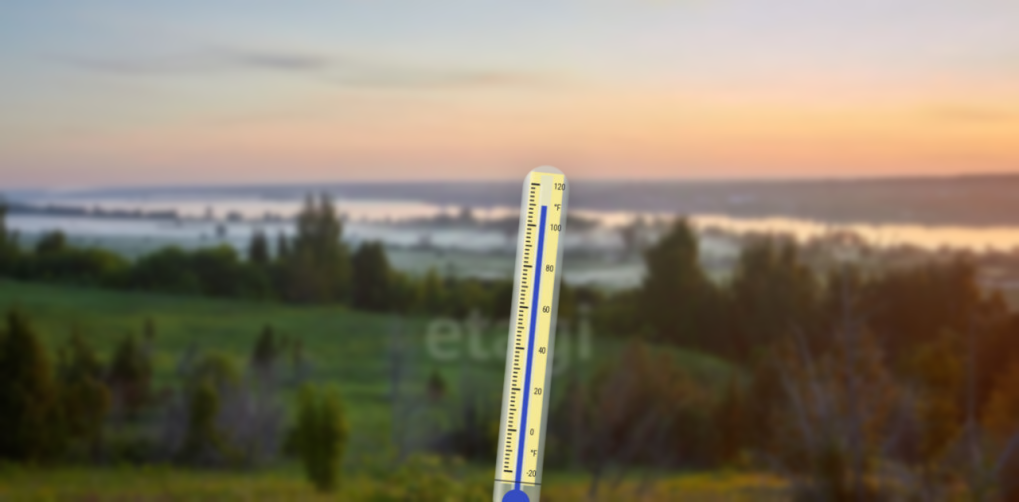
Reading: value=110 unit=°F
